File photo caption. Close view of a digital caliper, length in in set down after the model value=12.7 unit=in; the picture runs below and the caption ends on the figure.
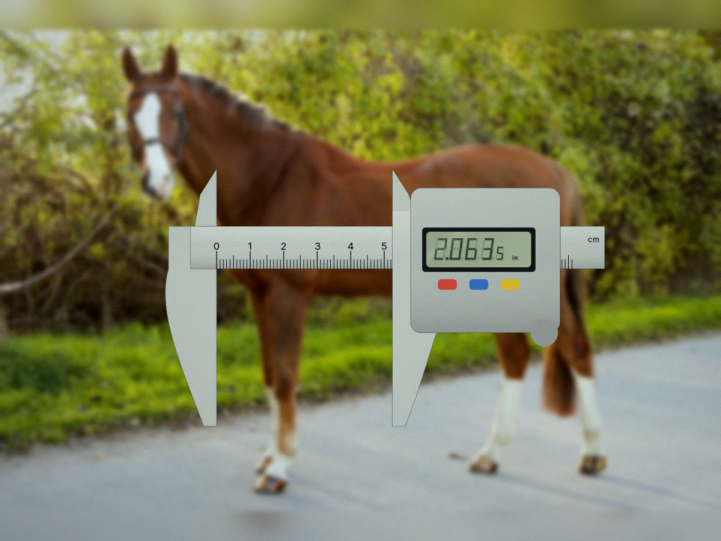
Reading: value=2.0635 unit=in
